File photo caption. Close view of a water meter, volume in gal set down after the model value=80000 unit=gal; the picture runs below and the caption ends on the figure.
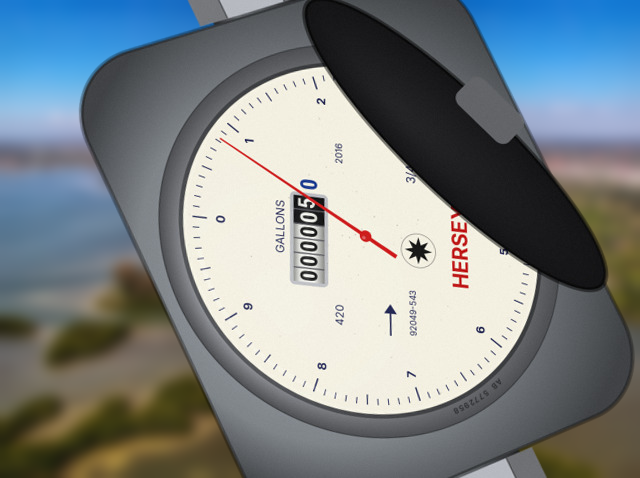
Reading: value=50.8 unit=gal
